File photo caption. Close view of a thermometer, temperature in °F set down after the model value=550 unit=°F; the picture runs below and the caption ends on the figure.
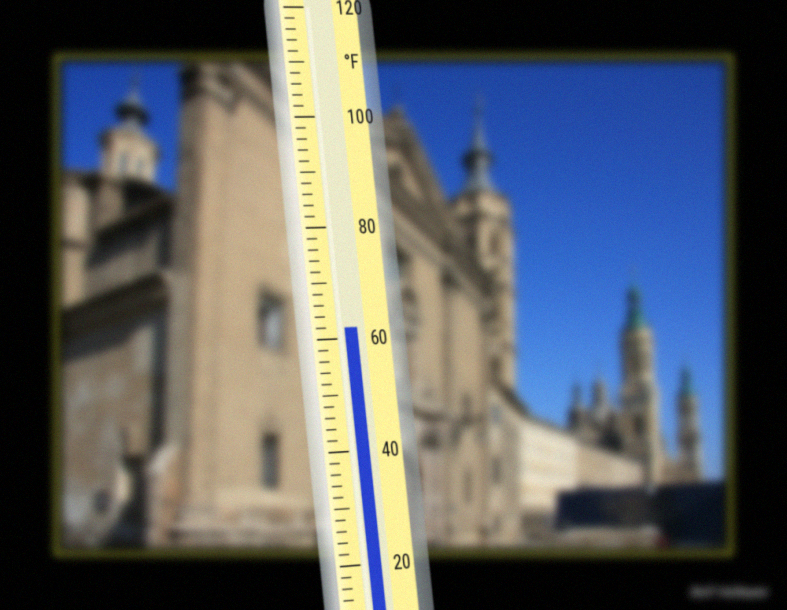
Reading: value=62 unit=°F
